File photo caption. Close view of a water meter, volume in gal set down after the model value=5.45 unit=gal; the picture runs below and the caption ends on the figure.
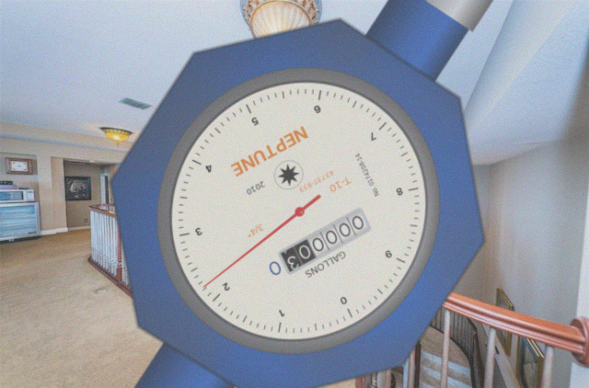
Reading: value=32.2 unit=gal
